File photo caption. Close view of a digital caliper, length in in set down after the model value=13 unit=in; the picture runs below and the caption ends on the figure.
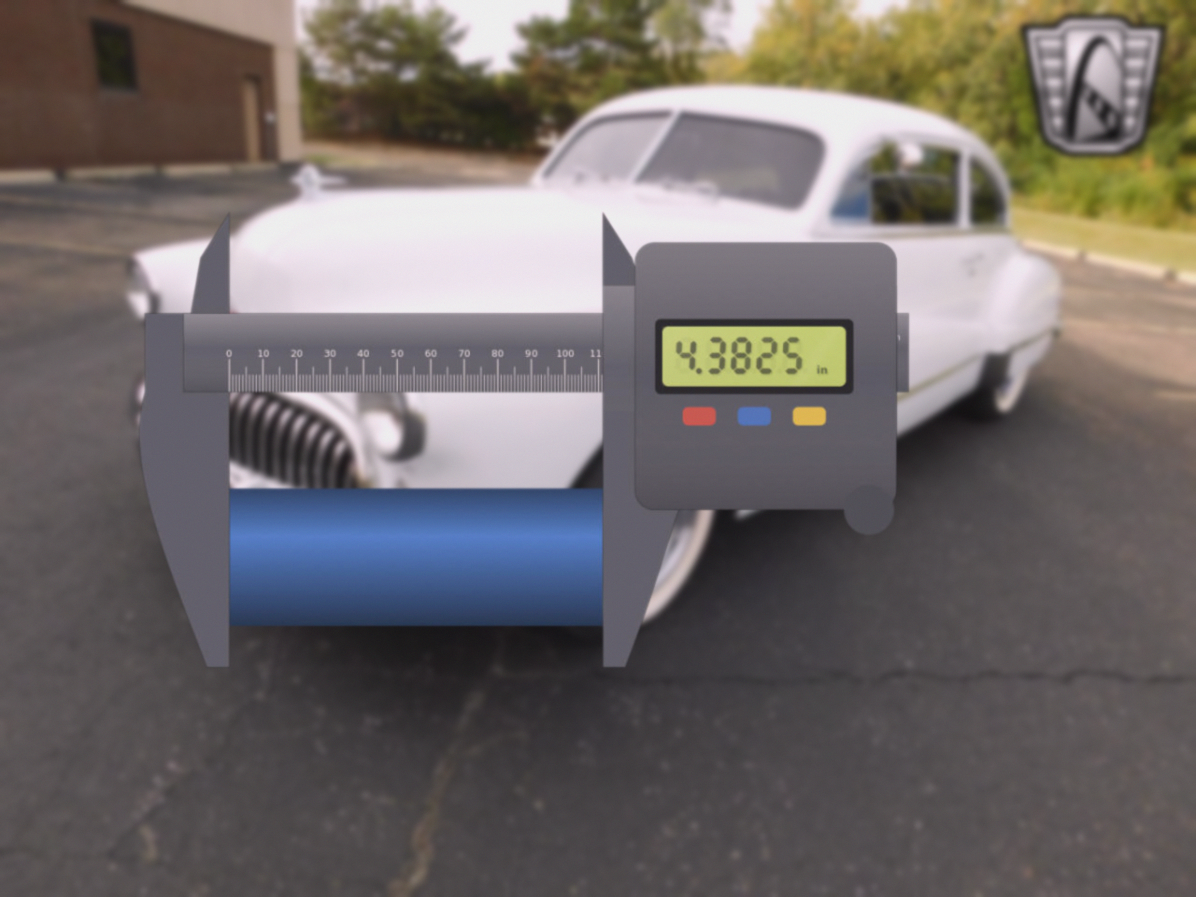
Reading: value=4.3825 unit=in
